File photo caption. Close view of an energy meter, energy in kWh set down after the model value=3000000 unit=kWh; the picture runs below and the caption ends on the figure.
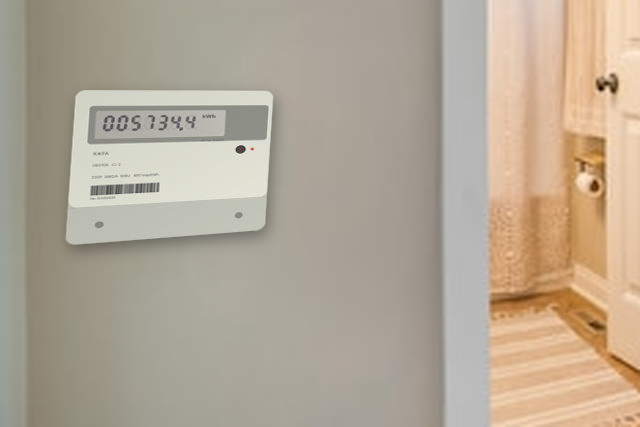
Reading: value=5734.4 unit=kWh
